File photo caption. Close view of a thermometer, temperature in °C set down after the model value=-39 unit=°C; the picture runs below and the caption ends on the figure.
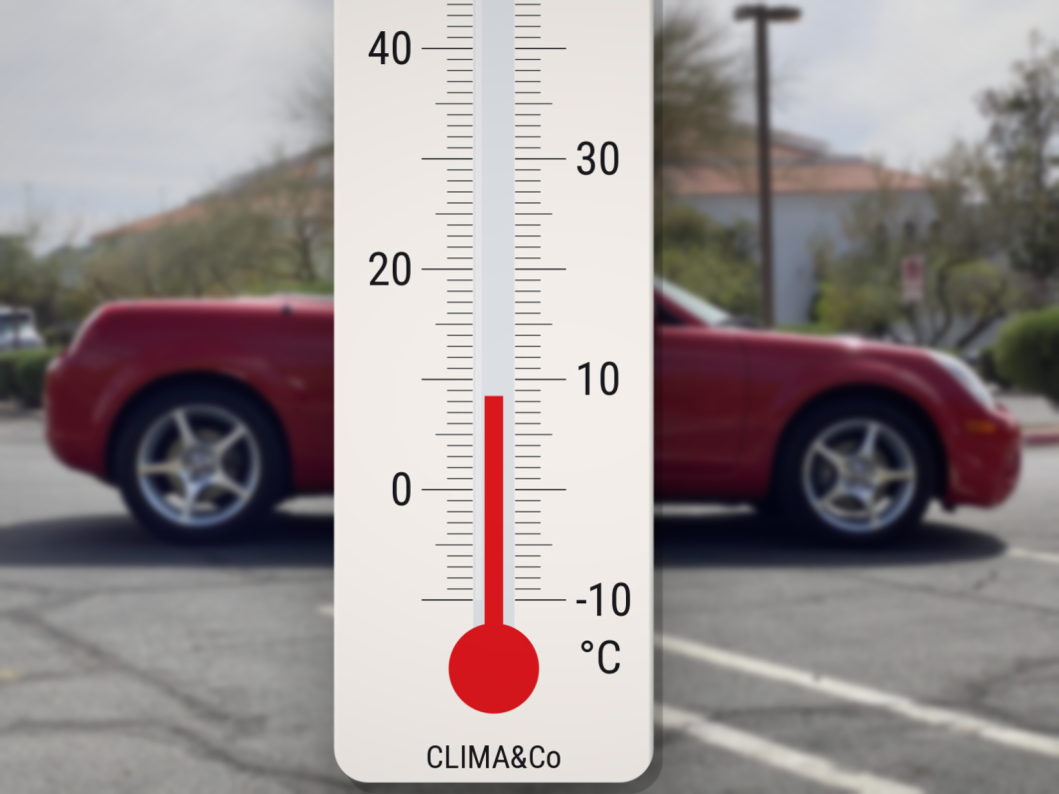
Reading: value=8.5 unit=°C
